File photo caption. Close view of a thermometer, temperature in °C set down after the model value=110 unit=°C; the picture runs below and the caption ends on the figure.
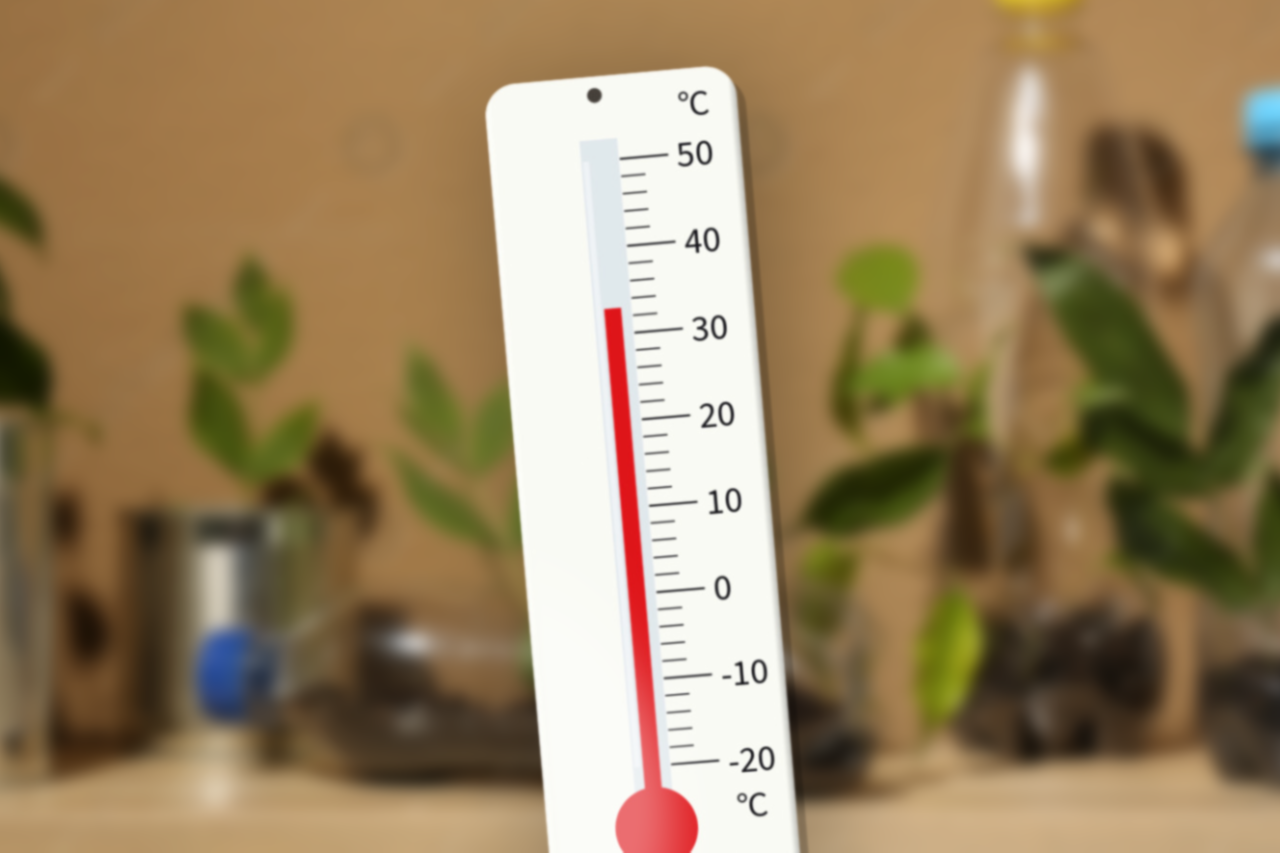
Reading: value=33 unit=°C
